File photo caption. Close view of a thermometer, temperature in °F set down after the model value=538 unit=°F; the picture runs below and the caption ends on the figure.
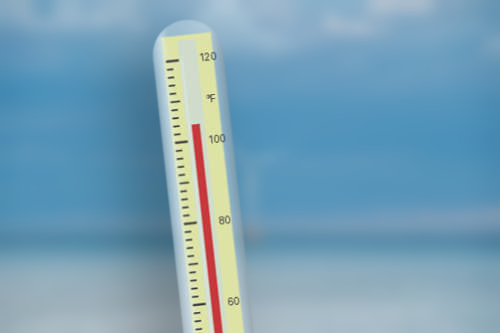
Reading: value=104 unit=°F
